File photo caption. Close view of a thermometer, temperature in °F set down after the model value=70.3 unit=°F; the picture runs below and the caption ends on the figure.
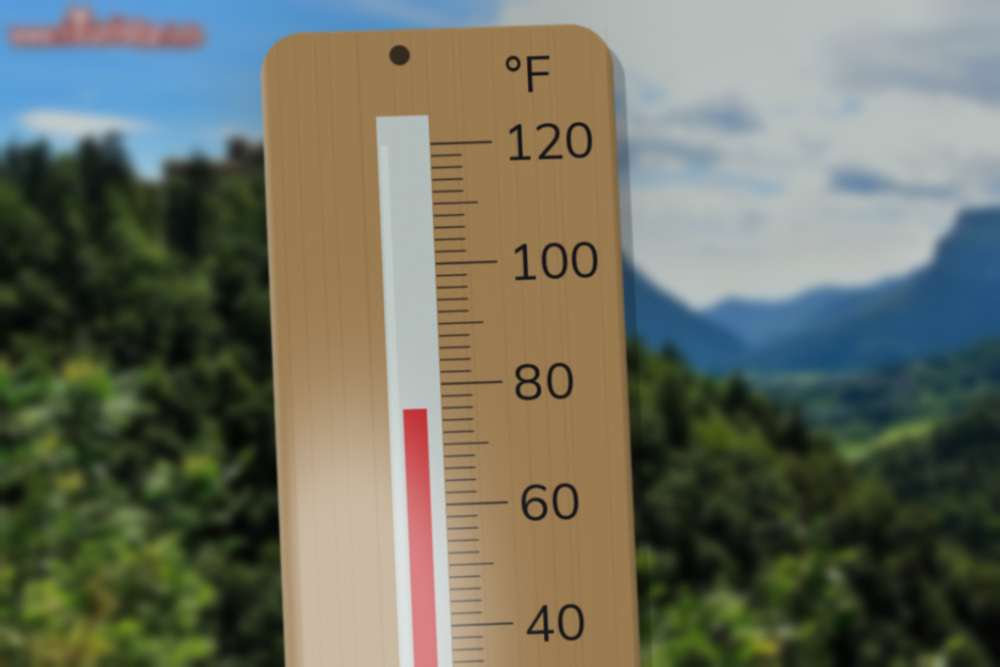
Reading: value=76 unit=°F
